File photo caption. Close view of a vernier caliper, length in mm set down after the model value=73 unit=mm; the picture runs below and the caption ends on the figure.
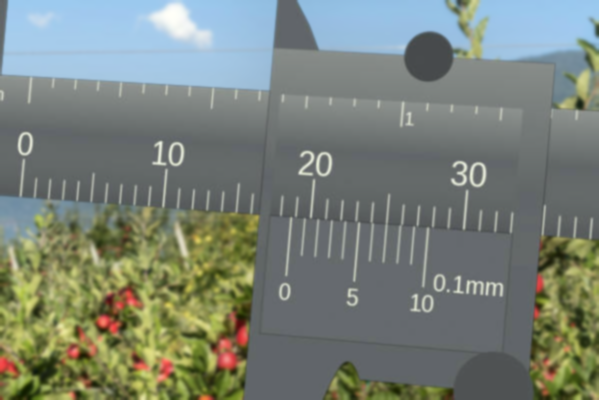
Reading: value=18.7 unit=mm
